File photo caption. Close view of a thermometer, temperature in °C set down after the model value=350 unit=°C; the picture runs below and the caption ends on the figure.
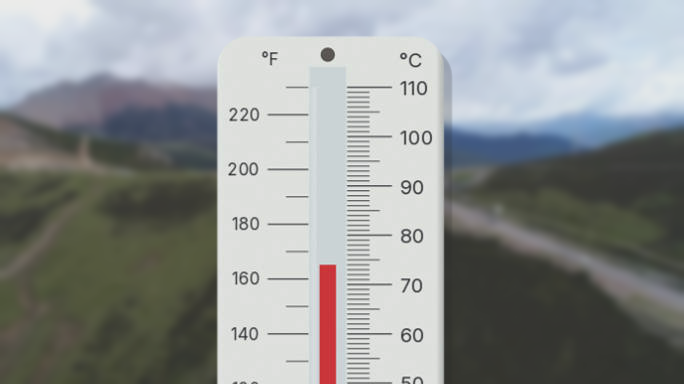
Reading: value=74 unit=°C
